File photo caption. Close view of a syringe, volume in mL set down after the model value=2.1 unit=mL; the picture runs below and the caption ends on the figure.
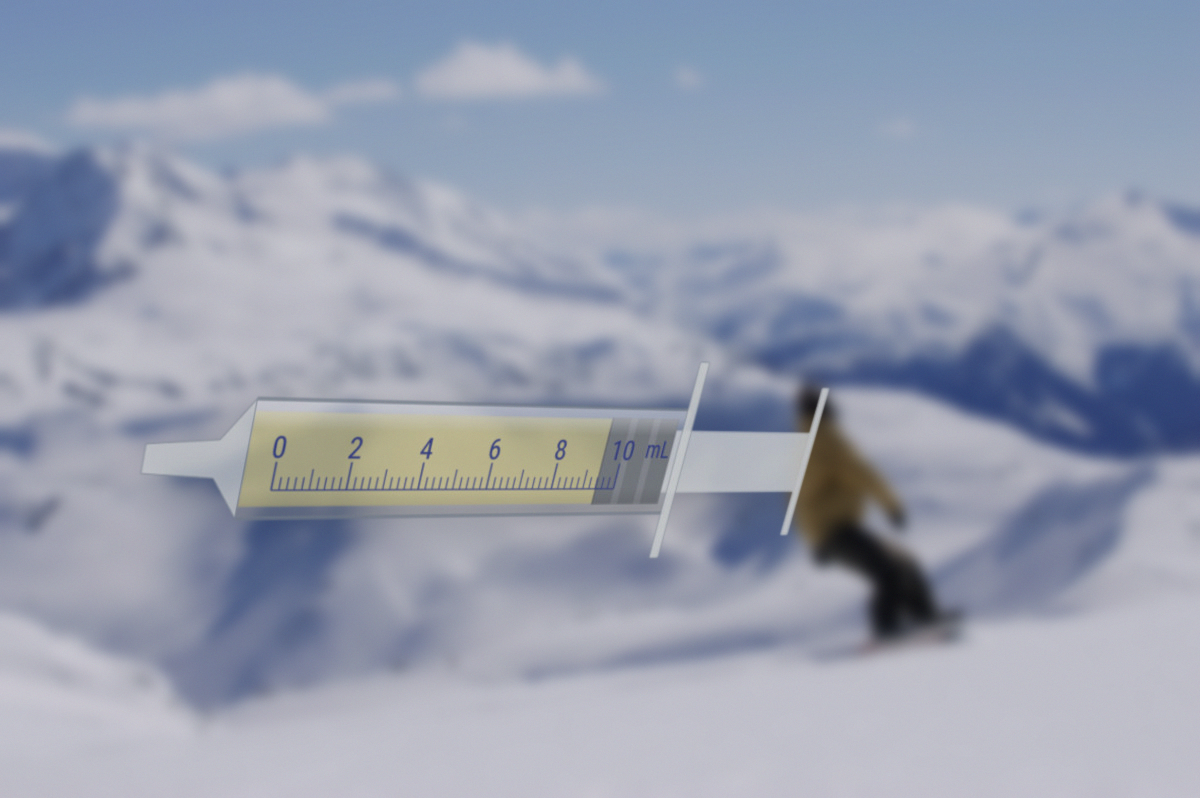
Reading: value=9.4 unit=mL
